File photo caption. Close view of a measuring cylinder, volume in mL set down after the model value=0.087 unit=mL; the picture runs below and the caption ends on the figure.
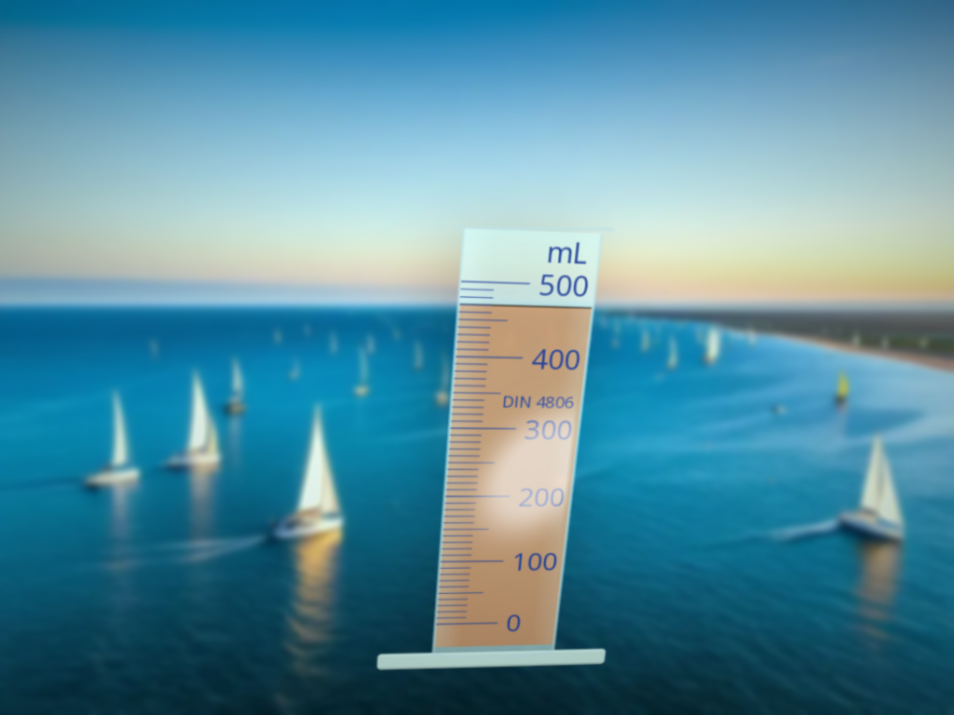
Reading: value=470 unit=mL
